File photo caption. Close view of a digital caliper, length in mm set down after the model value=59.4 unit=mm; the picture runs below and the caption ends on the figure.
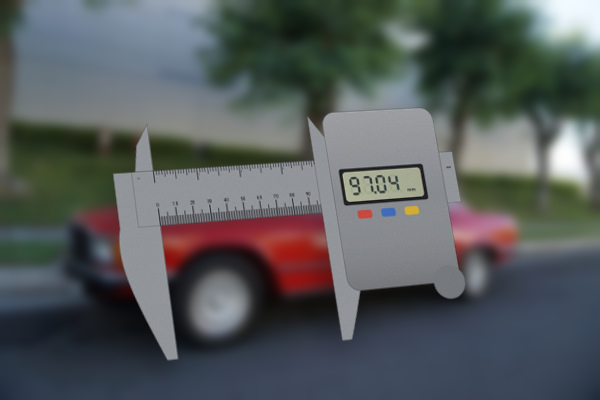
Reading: value=97.04 unit=mm
